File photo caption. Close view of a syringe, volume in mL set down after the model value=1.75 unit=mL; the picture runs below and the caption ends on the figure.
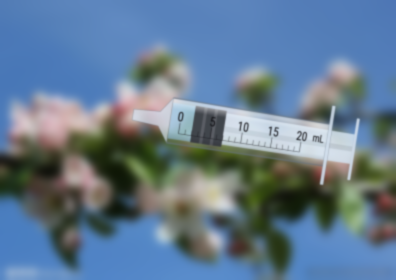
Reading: value=2 unit=mL
